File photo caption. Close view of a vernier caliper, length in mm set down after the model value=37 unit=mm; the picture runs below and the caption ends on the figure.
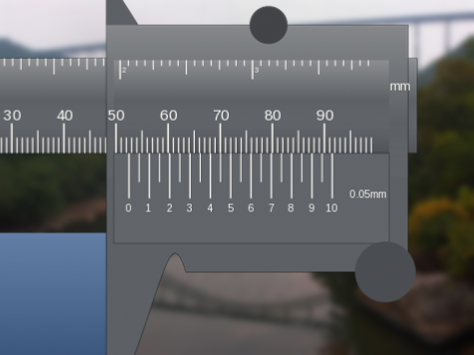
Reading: value=52.5 unit=mm
